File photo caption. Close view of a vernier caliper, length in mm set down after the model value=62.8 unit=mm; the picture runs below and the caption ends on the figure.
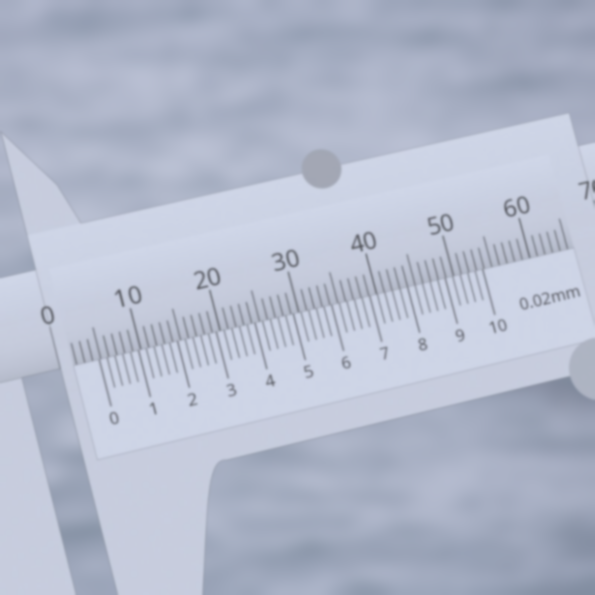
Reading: value=4.8 unit=mm
